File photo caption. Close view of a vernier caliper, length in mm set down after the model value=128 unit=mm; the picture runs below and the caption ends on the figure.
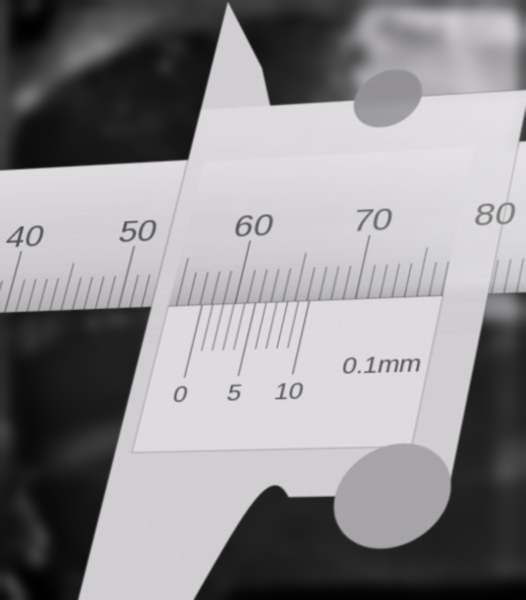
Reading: value=57.2 unit=mm
